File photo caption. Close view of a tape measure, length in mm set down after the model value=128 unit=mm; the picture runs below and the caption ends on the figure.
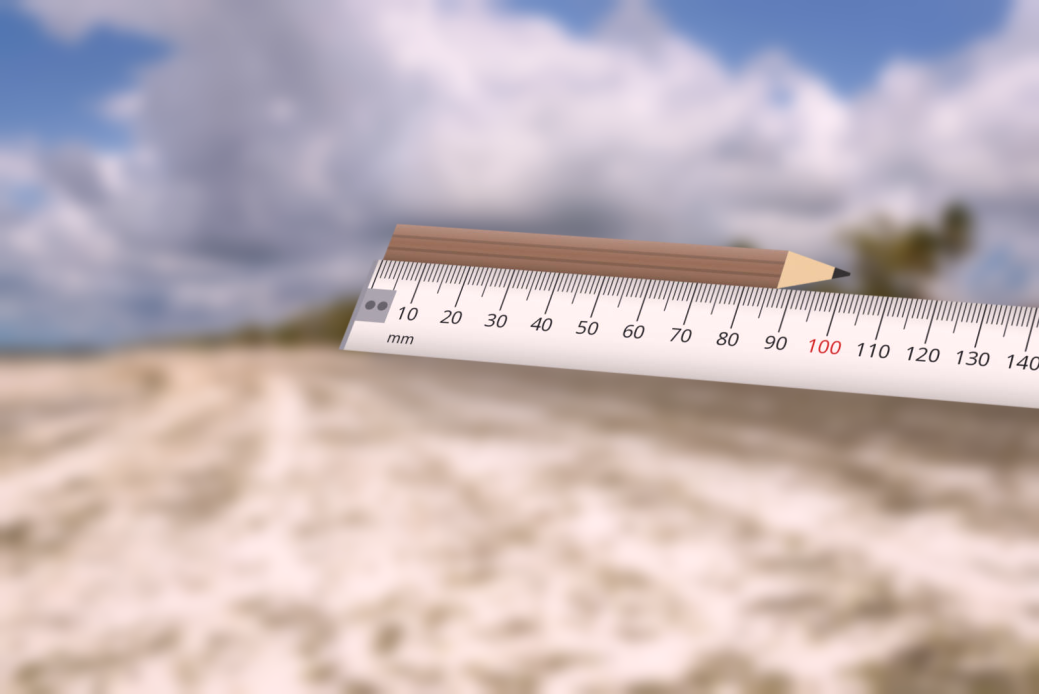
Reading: value=101 unit=mm
